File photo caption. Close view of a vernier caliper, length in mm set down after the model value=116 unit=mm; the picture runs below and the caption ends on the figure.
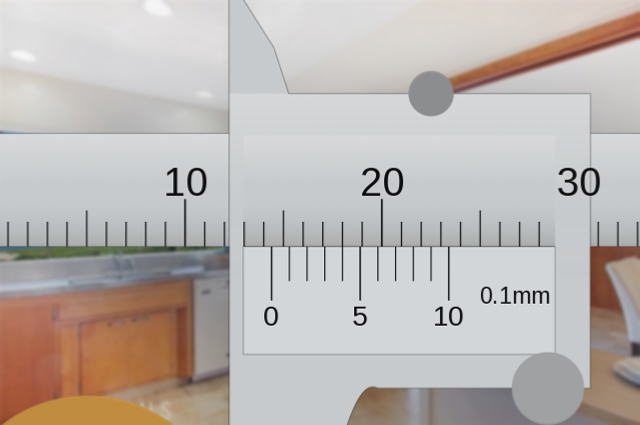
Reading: value=14.4 unit=mm
